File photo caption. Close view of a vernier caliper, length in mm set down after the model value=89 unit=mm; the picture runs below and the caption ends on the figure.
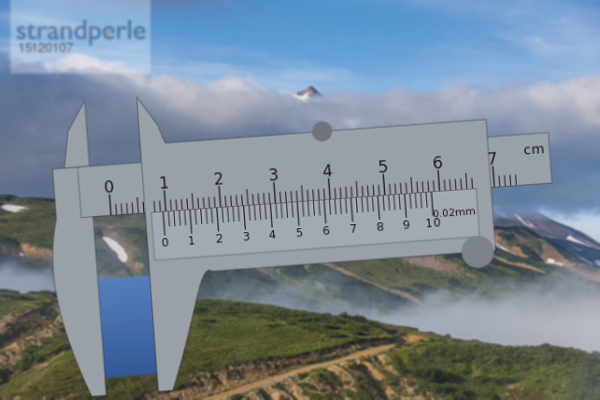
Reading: value=9.5 unit=mm
